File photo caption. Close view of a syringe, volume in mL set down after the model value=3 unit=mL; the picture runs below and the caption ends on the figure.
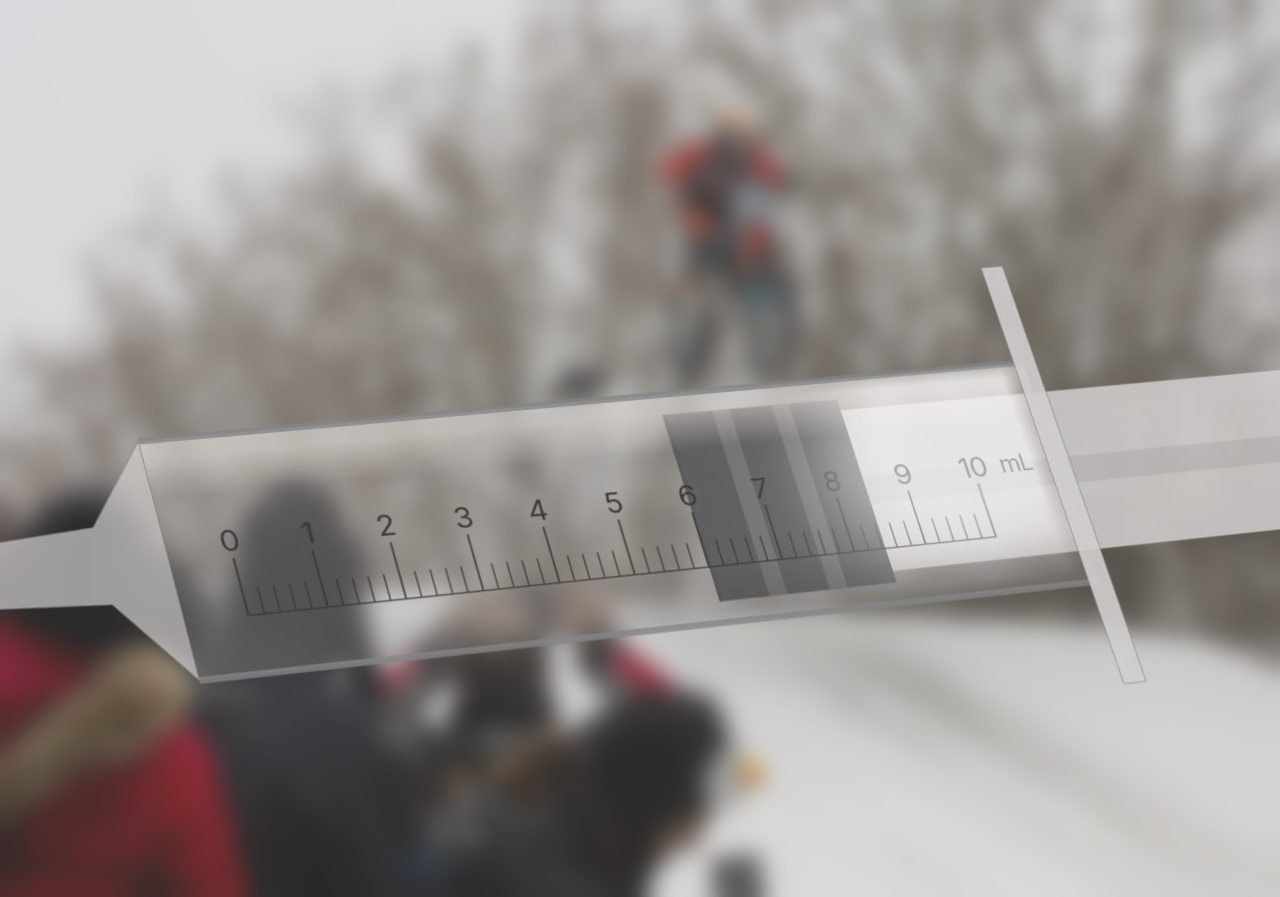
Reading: value=6 unit=mL
